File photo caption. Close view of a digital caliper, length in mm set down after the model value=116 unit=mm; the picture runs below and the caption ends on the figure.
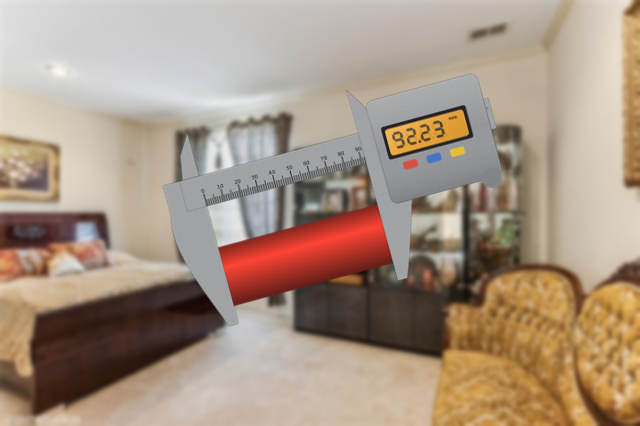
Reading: value=92.23 unit=mm
